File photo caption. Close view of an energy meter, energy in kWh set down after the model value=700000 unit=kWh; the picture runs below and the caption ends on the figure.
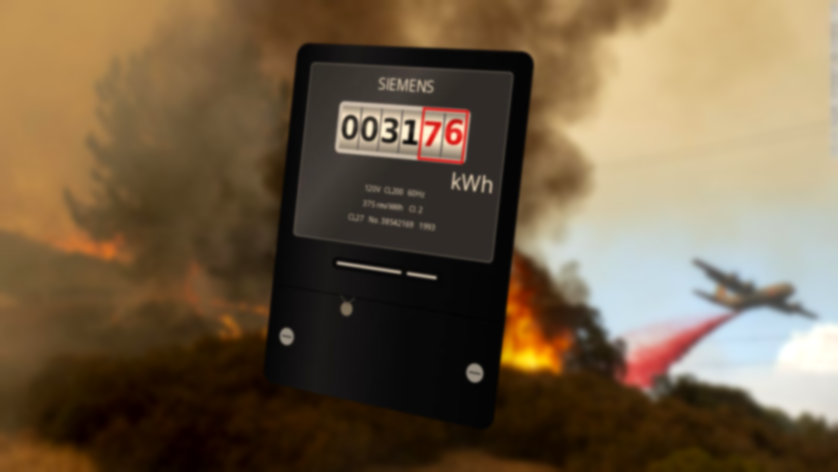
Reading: value=31.76 unit=kWh
